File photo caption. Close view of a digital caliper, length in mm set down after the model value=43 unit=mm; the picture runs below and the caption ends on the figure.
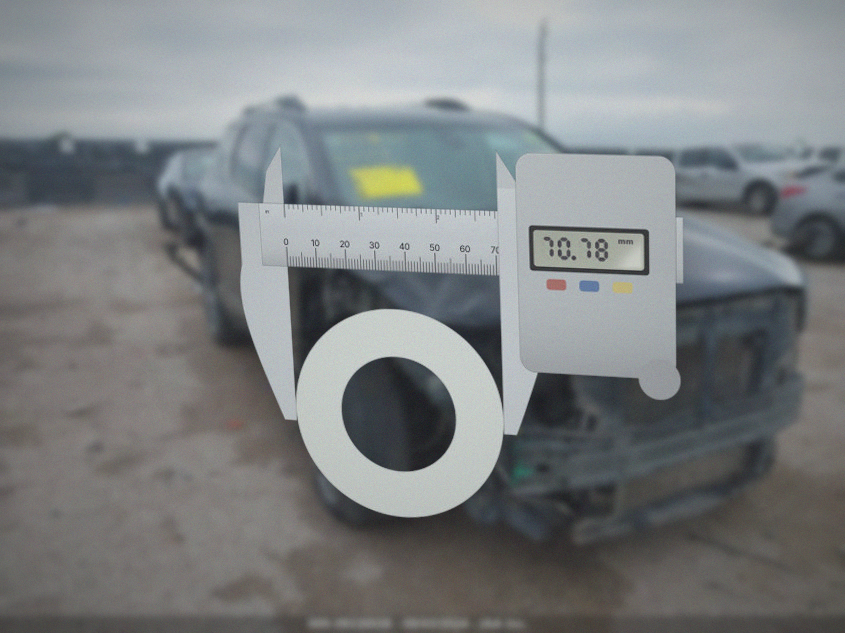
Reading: value=70.78 unit=mm
